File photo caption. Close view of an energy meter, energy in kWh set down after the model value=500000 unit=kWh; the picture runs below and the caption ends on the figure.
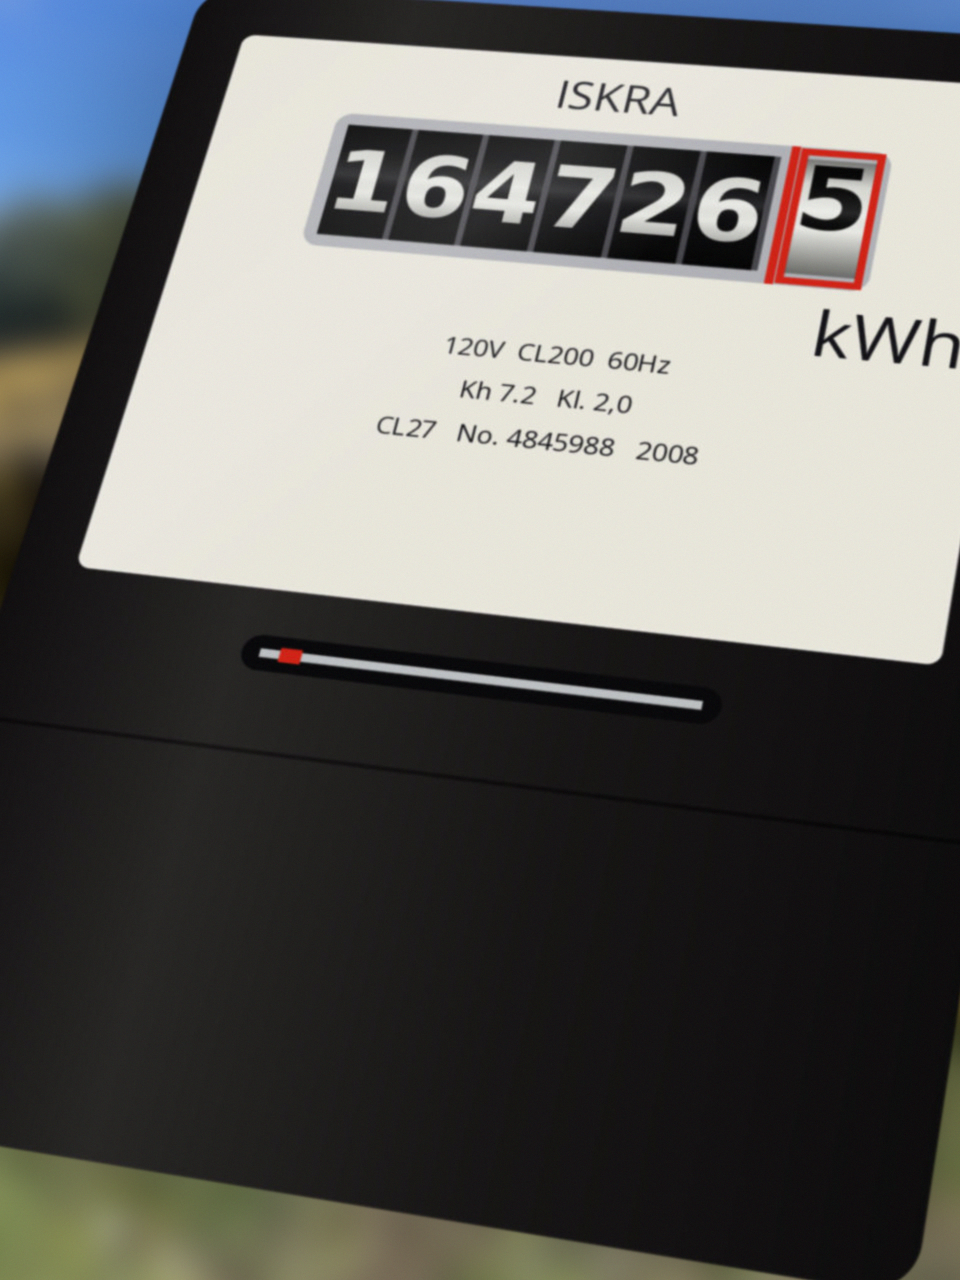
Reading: value=164726.5 unit=kWh
